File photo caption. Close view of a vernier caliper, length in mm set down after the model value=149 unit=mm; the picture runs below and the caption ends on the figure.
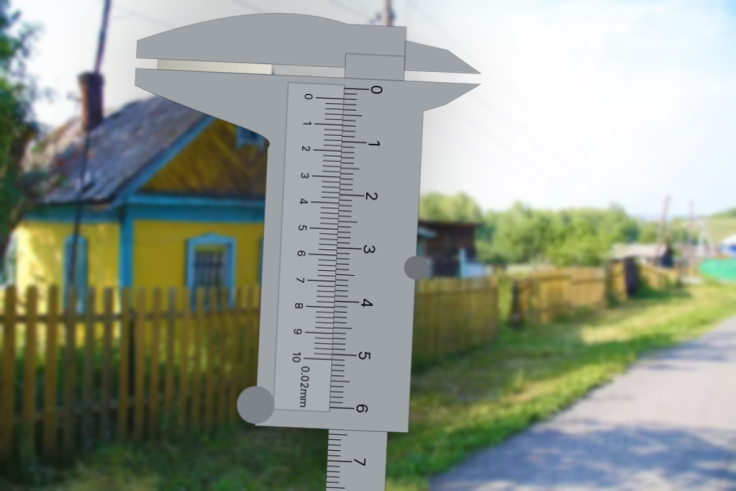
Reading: value=2.0 unit=mm
